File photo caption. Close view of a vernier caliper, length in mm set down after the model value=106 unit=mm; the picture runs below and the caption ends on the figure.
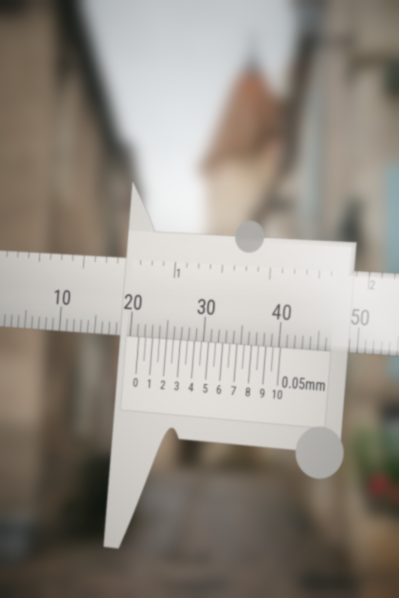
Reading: value=21.2 unit=mm
